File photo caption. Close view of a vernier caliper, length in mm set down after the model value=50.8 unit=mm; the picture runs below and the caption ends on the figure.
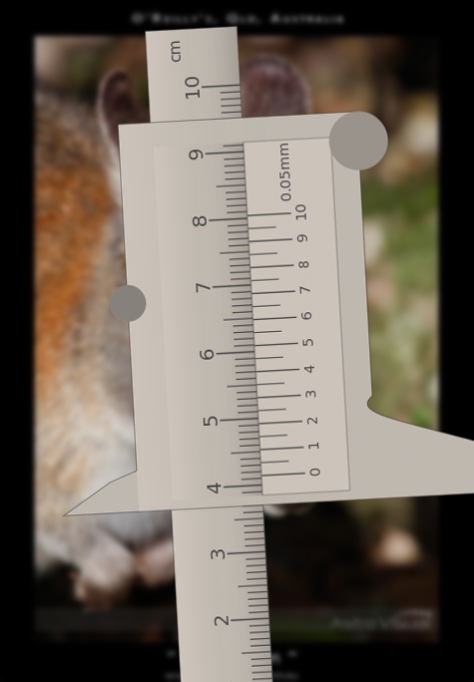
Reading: value=41.4 unit=mm
